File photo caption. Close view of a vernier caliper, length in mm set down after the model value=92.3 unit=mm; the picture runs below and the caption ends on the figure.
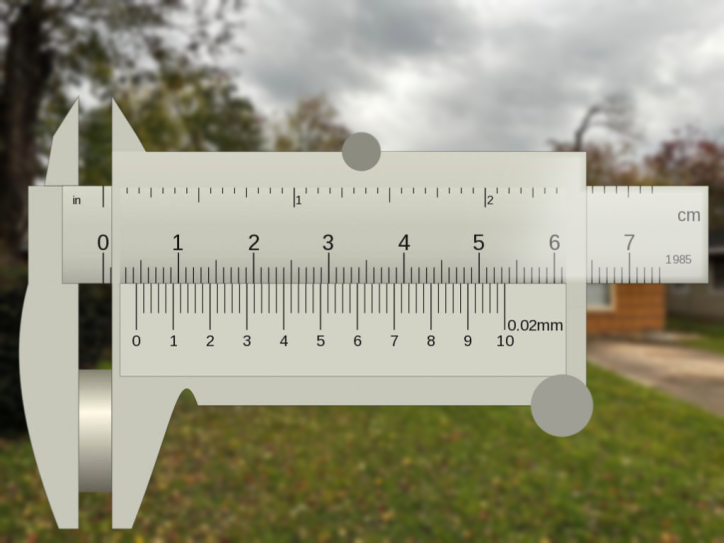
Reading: value=4.4 unit=mm
